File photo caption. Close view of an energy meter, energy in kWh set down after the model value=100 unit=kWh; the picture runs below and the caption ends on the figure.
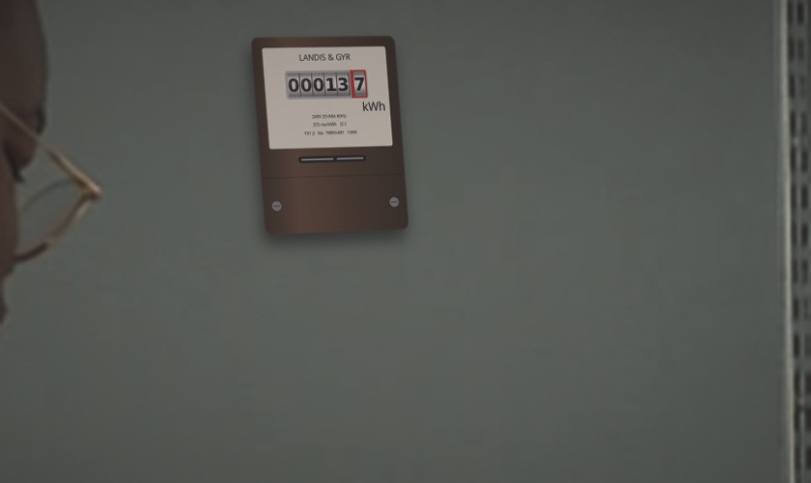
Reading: value=13.7 unit=kWh
